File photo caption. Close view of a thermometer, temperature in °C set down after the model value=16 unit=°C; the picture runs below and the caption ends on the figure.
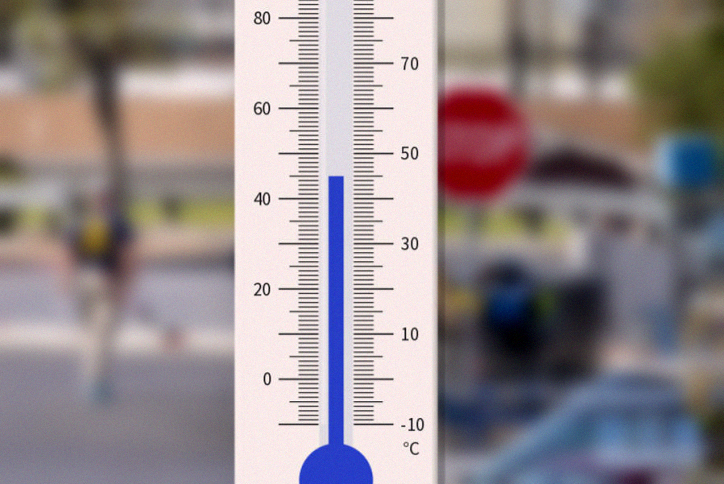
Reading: value=45 unit=°C
